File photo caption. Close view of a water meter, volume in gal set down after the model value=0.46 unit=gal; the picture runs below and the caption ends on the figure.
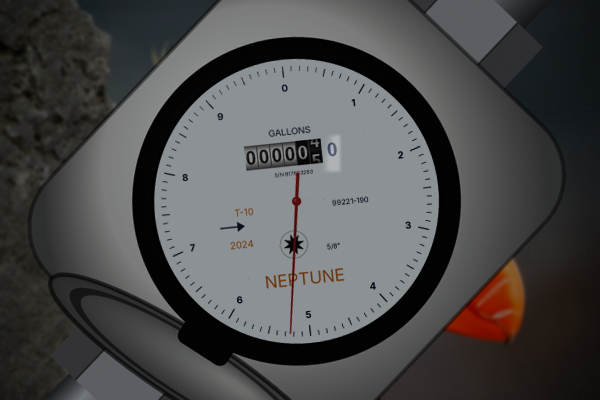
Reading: value=45.2 unit=gal
